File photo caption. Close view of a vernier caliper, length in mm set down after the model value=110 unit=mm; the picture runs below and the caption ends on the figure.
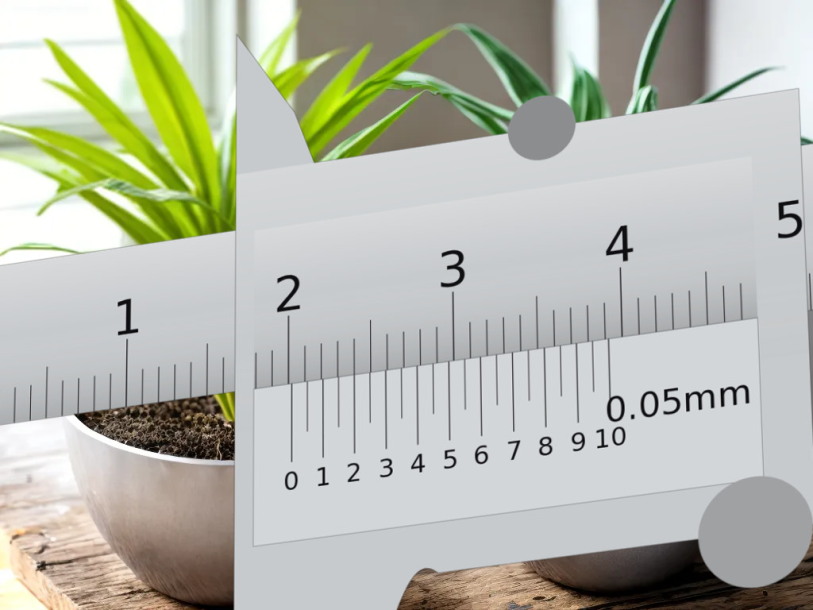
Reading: value=20.2 unit=mm
